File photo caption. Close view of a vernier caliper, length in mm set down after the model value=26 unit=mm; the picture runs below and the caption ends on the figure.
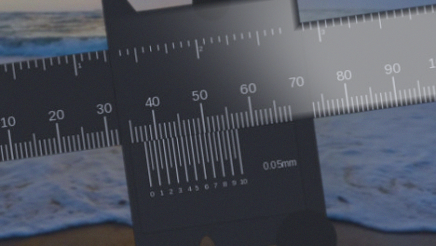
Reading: value=37.5 unit=mm
